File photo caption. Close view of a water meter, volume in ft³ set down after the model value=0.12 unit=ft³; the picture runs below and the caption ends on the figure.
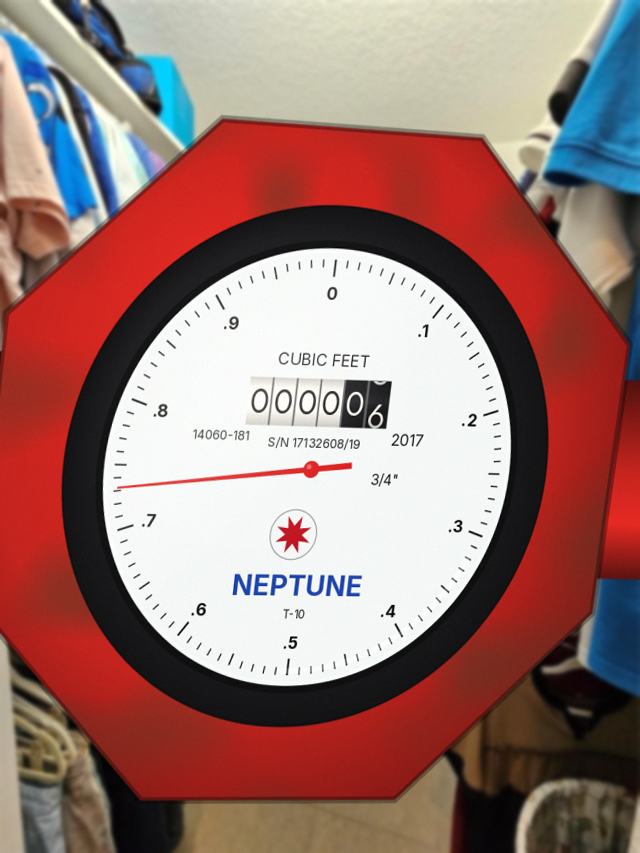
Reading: value=5.73 unit=ft³
